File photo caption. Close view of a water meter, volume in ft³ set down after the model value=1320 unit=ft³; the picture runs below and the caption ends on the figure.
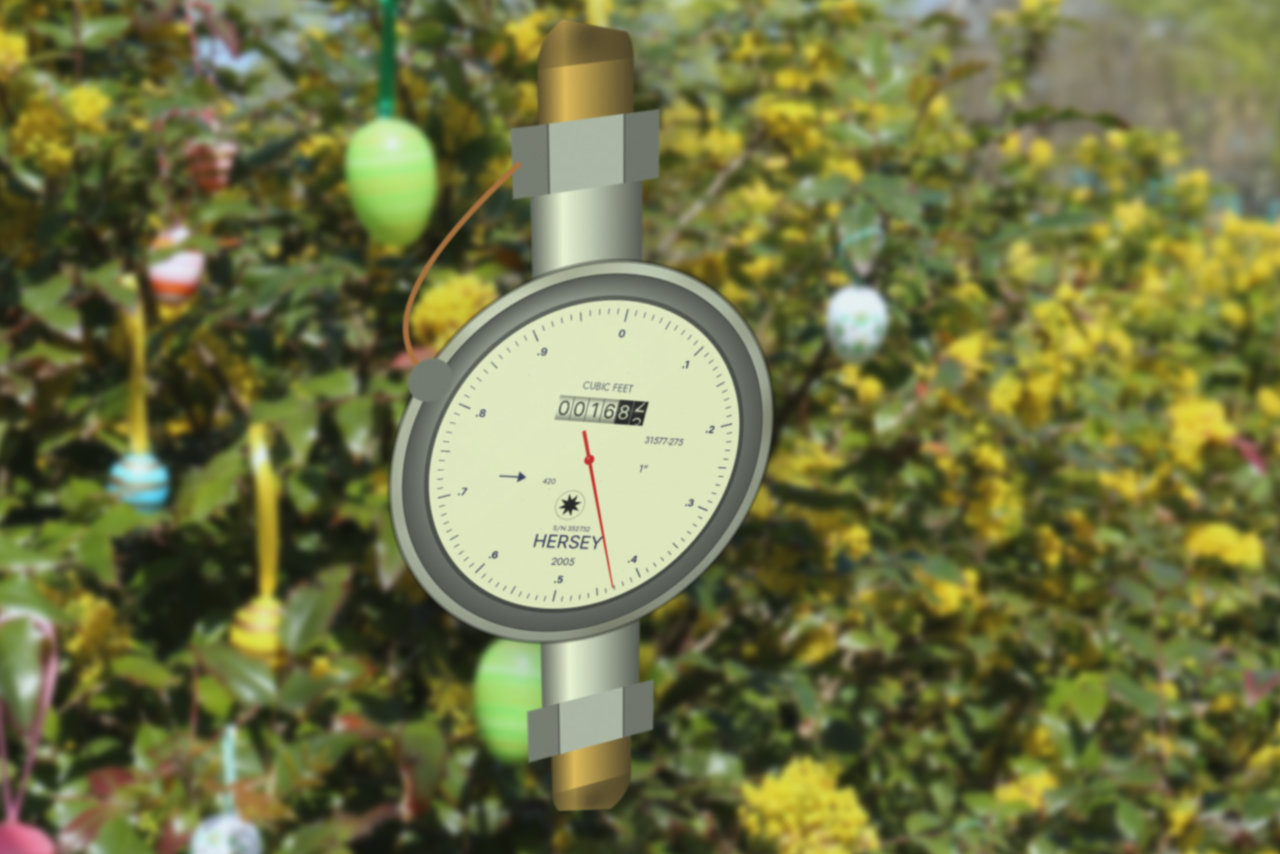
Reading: value=1682.43 unit=ft³
